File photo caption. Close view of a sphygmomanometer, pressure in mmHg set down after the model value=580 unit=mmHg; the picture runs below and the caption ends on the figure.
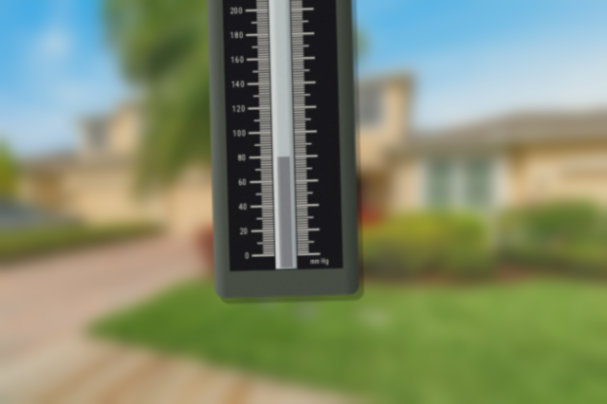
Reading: value=80 unit=mmHg
